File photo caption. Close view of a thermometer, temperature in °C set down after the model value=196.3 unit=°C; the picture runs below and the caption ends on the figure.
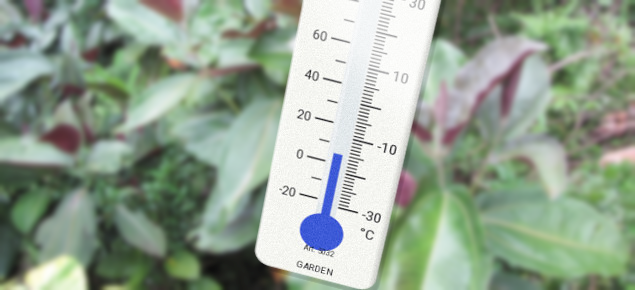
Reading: value=-15 unit=°C
